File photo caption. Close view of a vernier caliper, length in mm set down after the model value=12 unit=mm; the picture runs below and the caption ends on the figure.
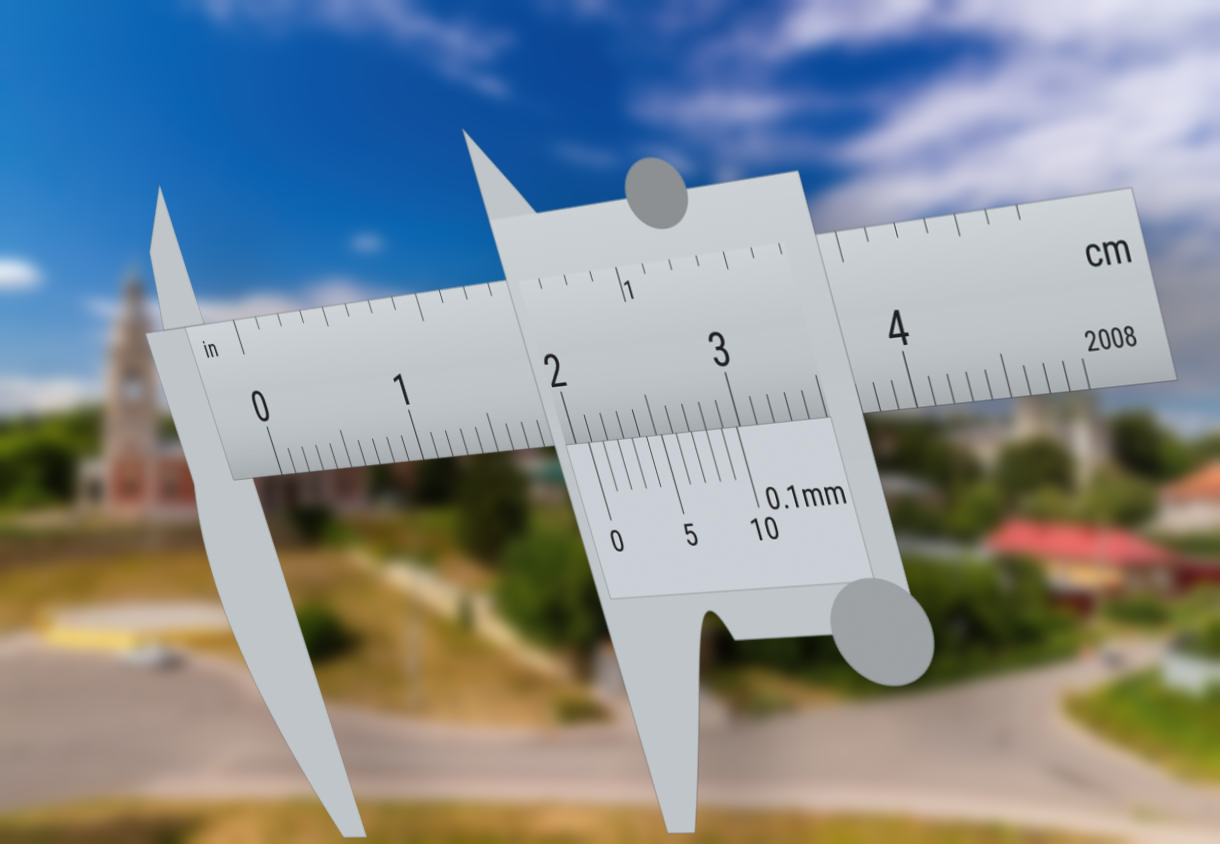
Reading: value=20.8 unit=mm
